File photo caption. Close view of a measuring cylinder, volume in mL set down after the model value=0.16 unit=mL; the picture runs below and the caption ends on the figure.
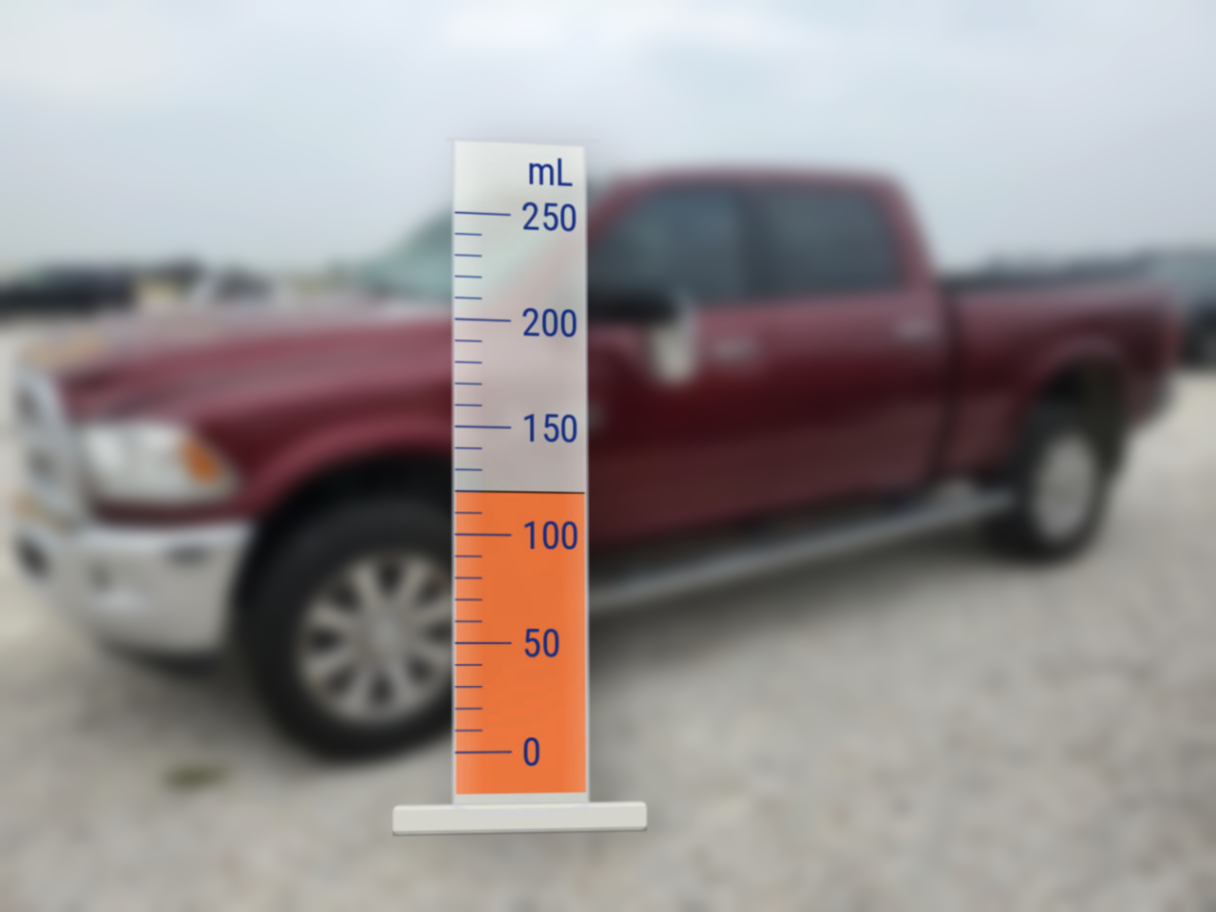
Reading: value=120 unit=mL
